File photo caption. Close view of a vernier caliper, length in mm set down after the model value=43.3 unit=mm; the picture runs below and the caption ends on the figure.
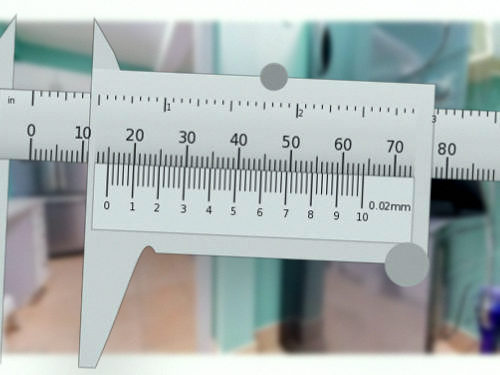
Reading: value=15.0 unit=mm
